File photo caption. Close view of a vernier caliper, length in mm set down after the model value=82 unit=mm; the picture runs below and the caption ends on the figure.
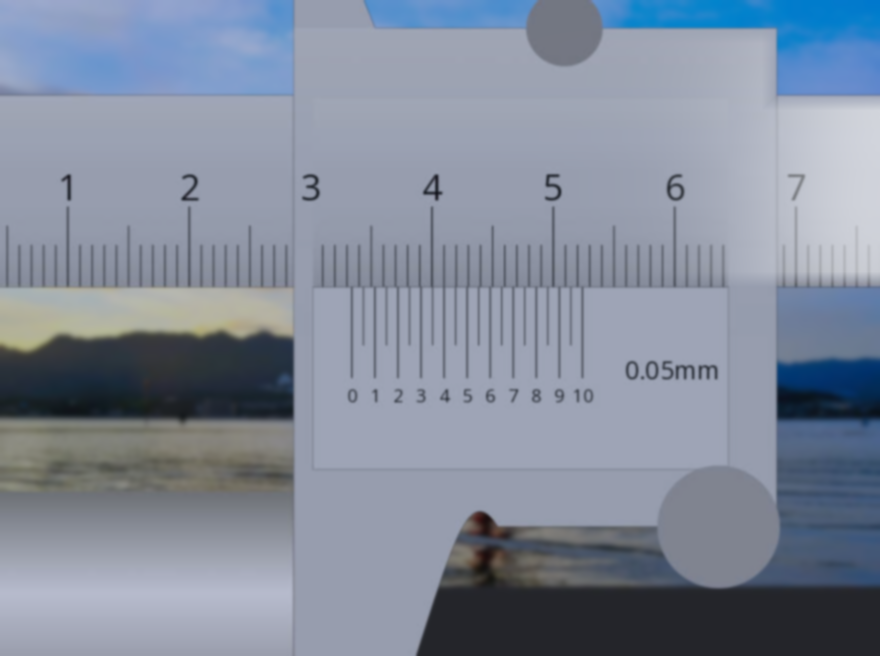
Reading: value=33.4 unit=mm
